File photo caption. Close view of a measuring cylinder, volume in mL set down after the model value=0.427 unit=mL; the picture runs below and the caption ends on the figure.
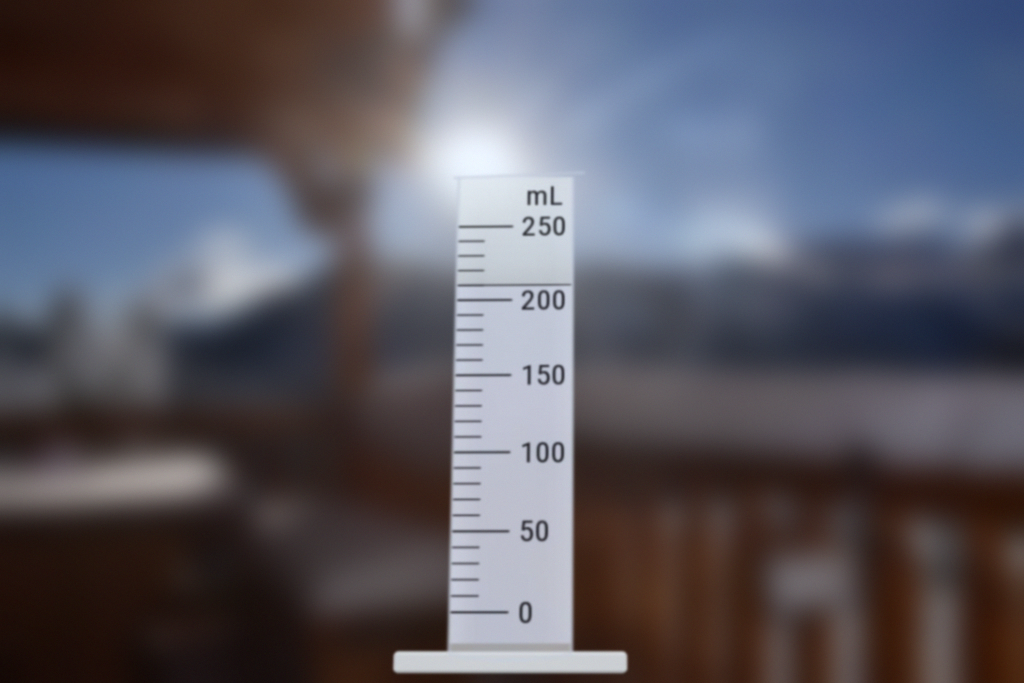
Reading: value=210 unit=mL
